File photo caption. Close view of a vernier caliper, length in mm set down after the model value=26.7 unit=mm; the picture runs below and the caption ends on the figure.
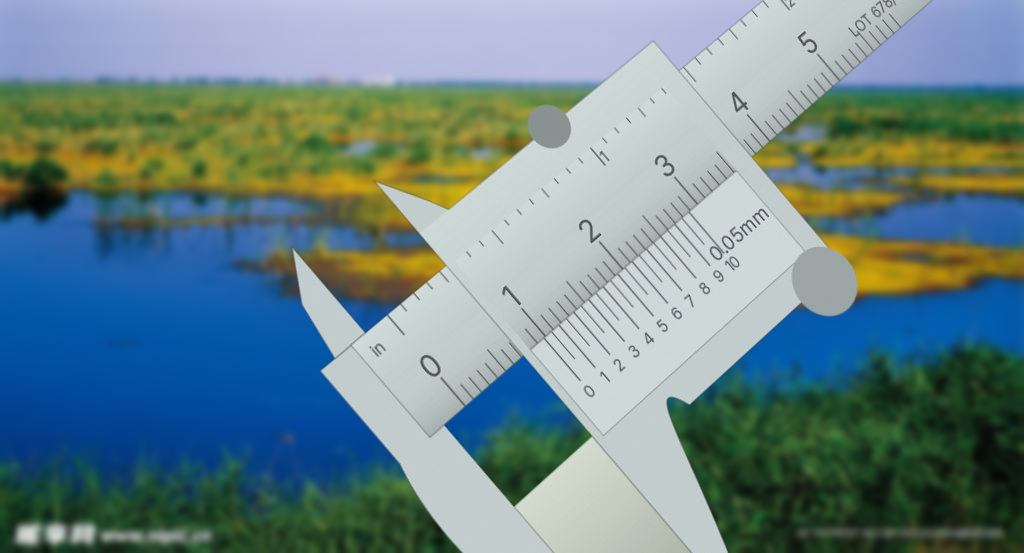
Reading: value=9.8 unit=mm
